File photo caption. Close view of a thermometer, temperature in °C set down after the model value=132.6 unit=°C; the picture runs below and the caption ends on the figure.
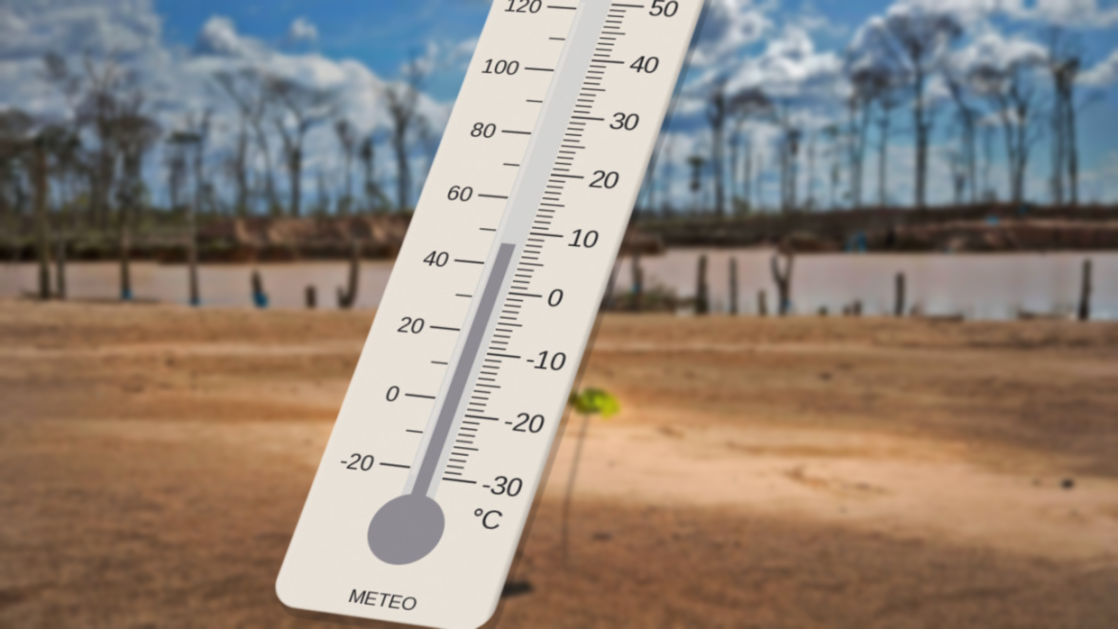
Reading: value=8 unit=°C
